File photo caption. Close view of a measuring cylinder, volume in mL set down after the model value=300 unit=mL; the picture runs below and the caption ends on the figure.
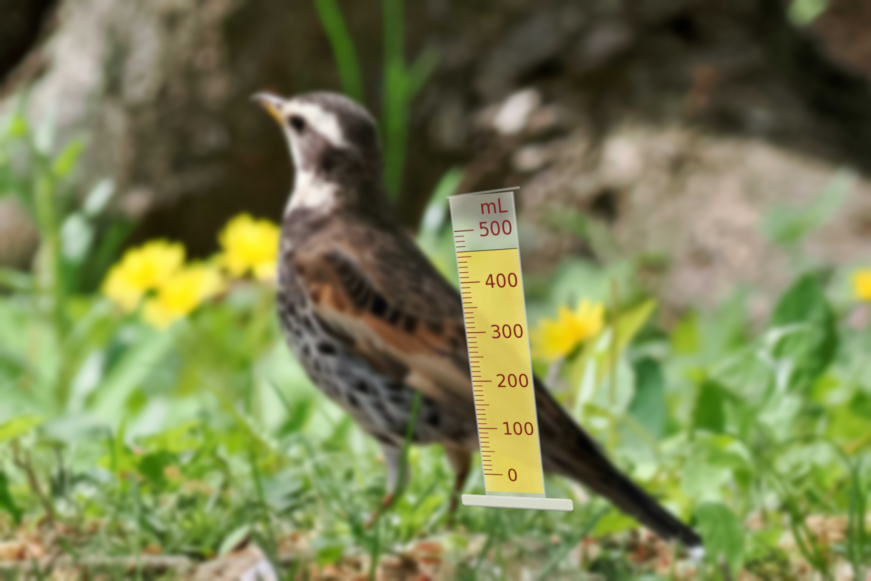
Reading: value=460 unit=mL
